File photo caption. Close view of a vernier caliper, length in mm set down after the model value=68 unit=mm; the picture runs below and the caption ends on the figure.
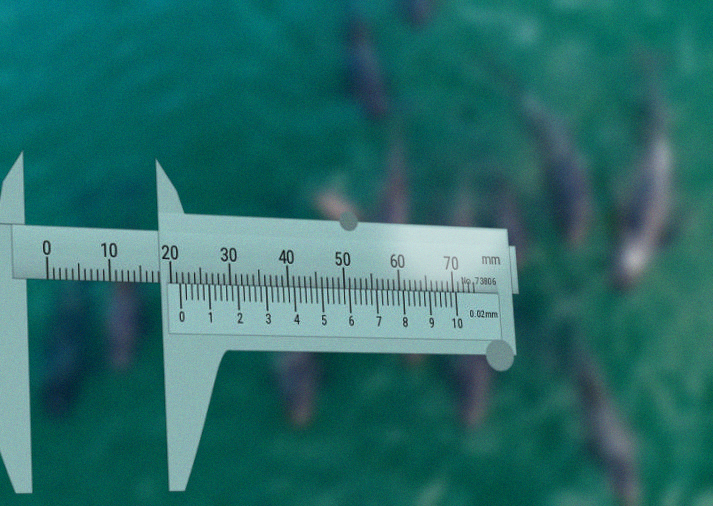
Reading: value=21.5 unit=mm
